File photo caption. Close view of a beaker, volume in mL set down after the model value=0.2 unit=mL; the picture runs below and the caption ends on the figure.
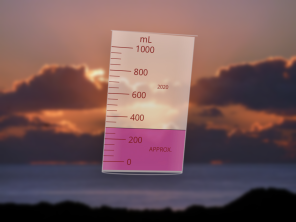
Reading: value=300 unit=mL
